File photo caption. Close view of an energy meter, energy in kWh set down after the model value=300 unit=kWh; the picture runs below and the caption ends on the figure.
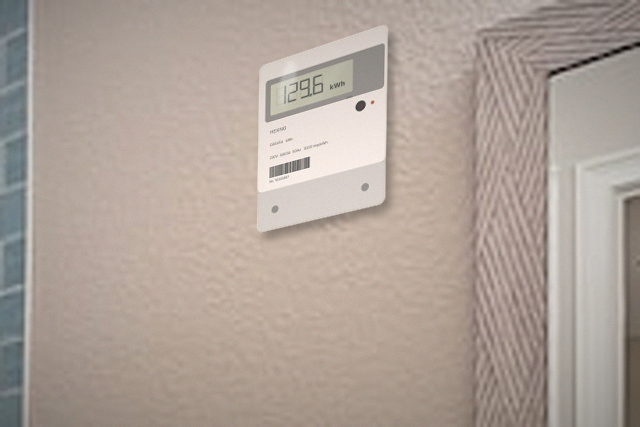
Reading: value=129.6 unit=kWh
